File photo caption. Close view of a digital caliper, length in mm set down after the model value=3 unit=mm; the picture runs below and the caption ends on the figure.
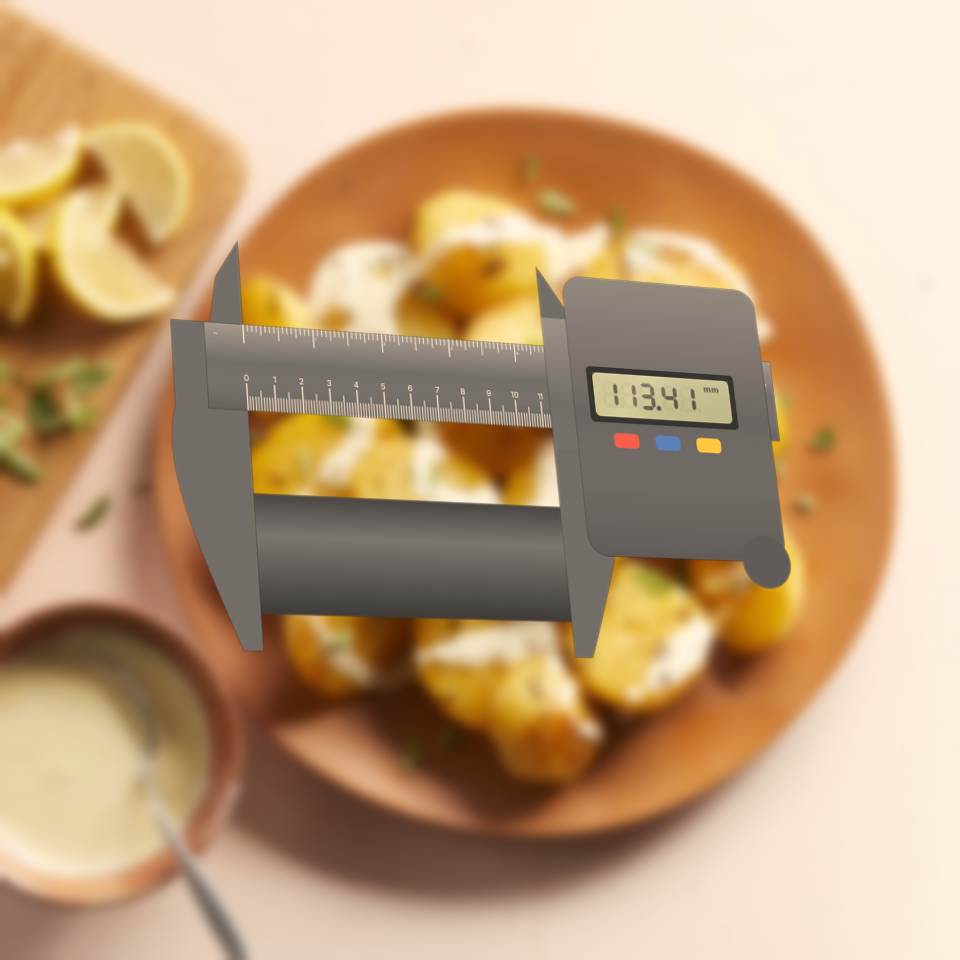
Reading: value=113.41 unit=mm
